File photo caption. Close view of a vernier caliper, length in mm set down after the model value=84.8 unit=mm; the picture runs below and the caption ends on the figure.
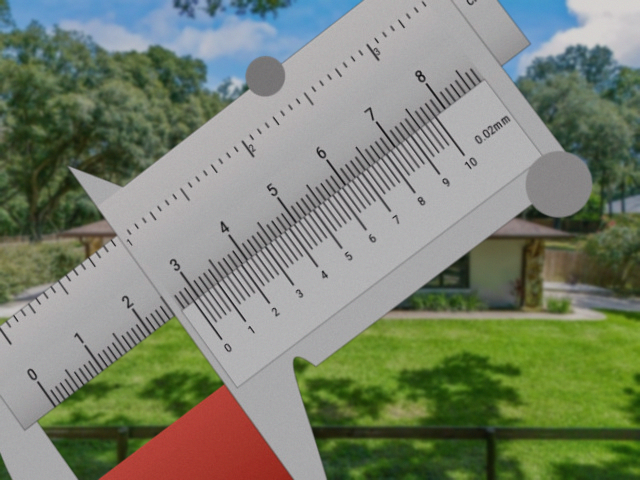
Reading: value=29.0 unit=mm
